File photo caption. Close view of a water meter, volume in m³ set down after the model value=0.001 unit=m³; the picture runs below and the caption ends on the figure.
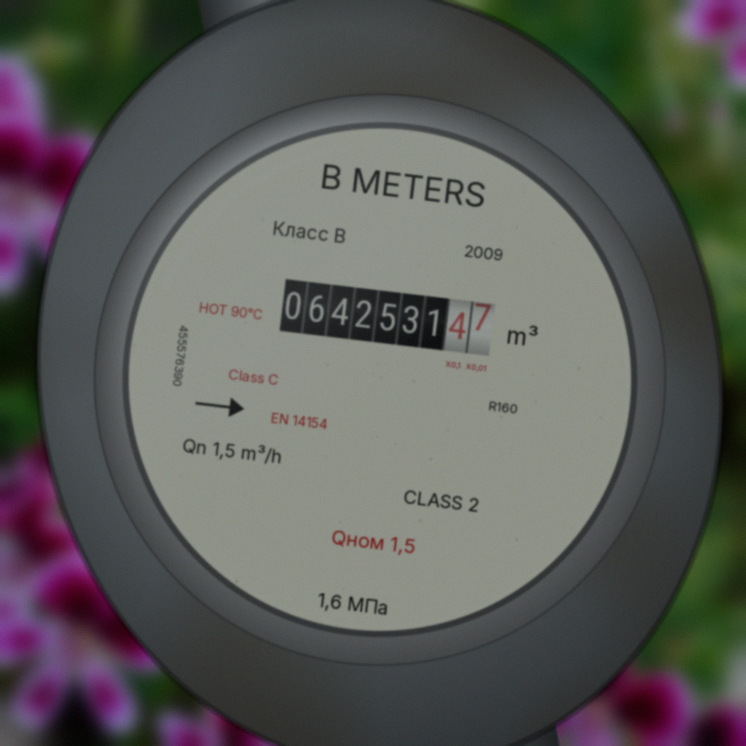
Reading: value=642531.47 unit=m³
